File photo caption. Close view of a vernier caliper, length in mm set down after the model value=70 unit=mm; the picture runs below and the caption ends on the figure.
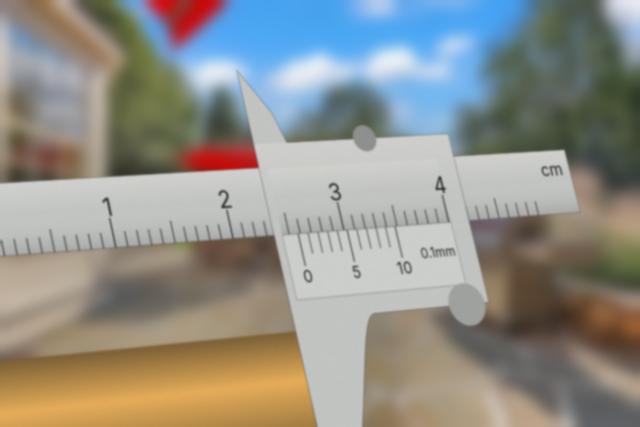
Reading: value=25.8 unit=mm
